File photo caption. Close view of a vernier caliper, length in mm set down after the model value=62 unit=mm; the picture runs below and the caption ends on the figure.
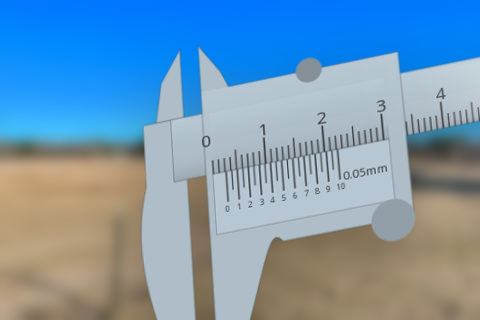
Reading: value=3.2 unit=mm
